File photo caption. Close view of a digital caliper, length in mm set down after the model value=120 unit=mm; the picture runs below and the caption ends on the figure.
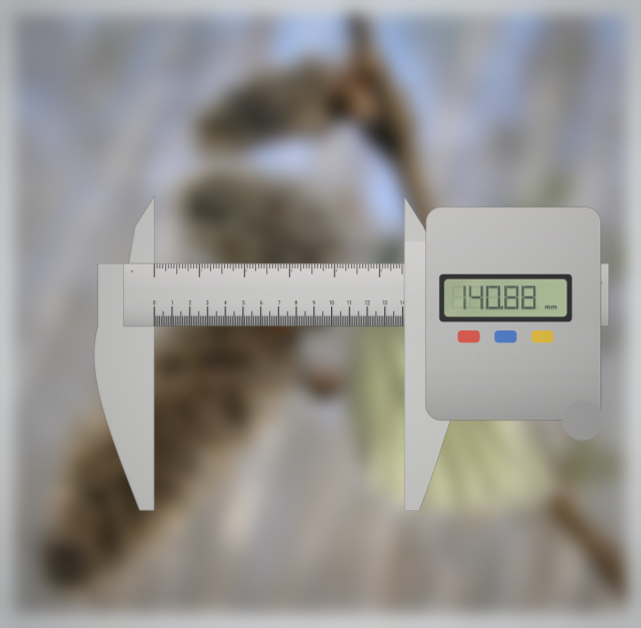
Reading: value=140.88 unit=mm
